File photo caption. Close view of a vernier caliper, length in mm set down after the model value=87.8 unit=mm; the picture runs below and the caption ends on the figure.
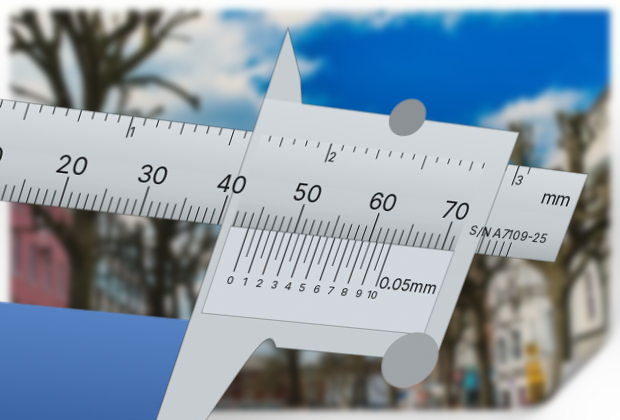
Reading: value=44.0 unit=mm
